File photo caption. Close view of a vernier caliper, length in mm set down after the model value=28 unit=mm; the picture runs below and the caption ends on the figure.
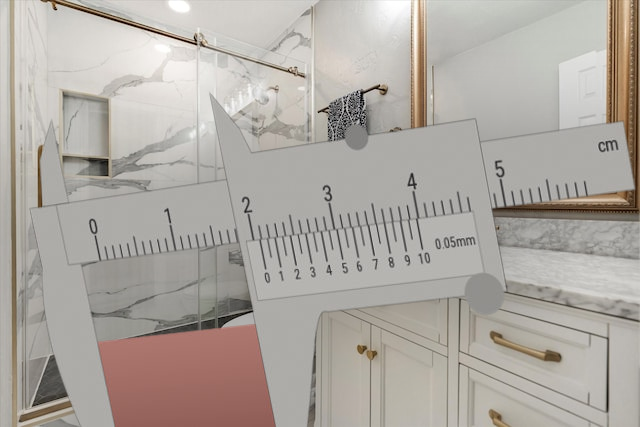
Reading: value=20.8 unit=mm
